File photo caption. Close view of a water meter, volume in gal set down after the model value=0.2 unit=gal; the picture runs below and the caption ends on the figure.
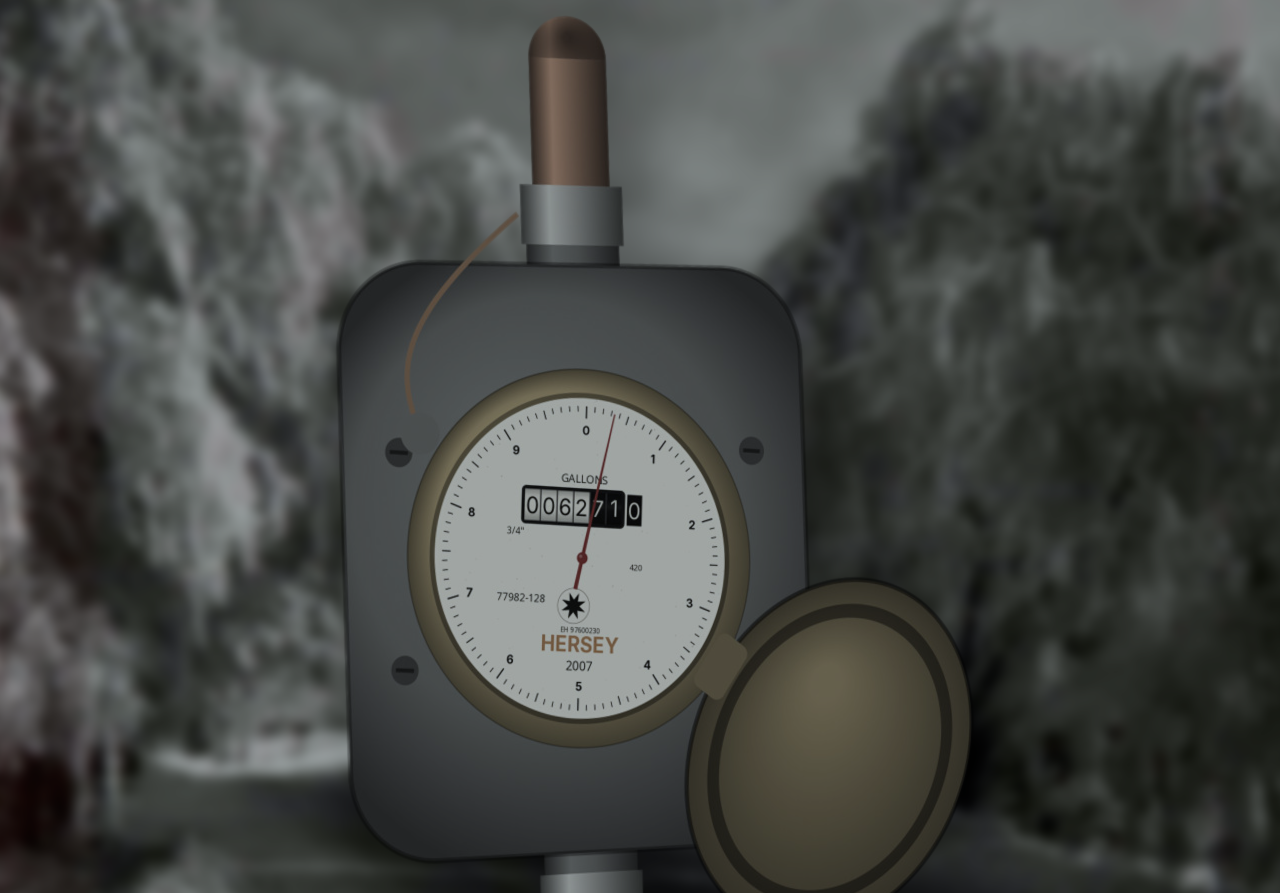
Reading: value=62710.3 unit=gal
